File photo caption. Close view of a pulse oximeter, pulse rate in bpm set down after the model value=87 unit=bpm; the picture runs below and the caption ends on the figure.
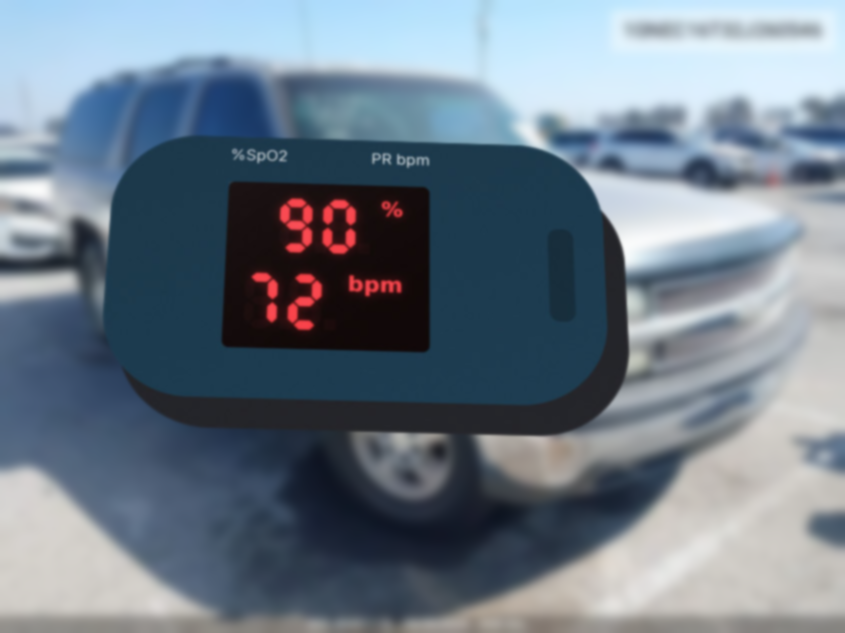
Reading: value=72 unit=bpm
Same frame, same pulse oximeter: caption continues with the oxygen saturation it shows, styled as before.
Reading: value=90 unit=%
